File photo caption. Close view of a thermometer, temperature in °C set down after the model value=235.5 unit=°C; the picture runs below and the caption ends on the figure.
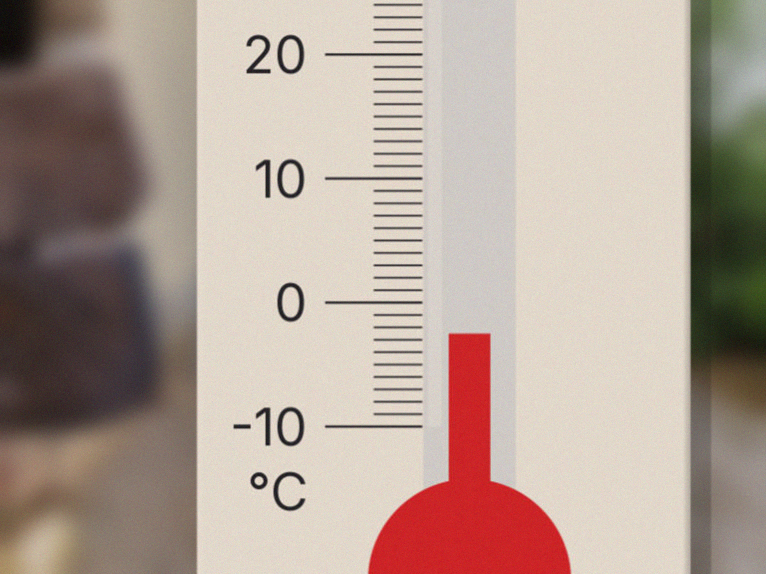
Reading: value=-2.5 unit=°C
